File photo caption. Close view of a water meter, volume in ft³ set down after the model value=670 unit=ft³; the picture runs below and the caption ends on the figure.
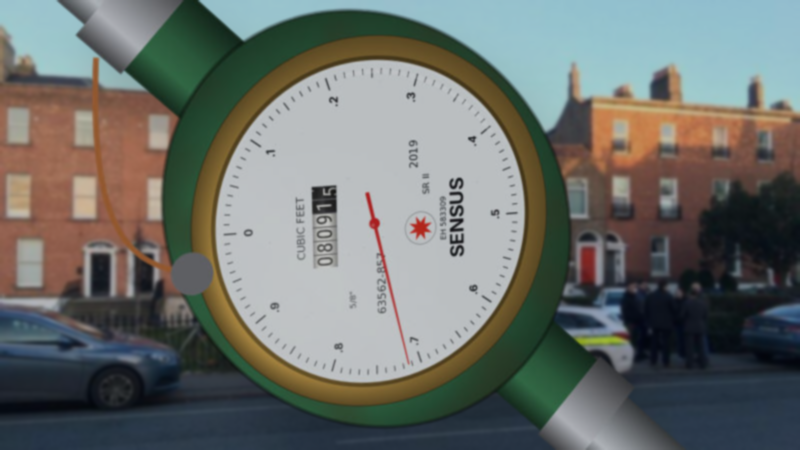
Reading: value=80914.71 unit=ft³
